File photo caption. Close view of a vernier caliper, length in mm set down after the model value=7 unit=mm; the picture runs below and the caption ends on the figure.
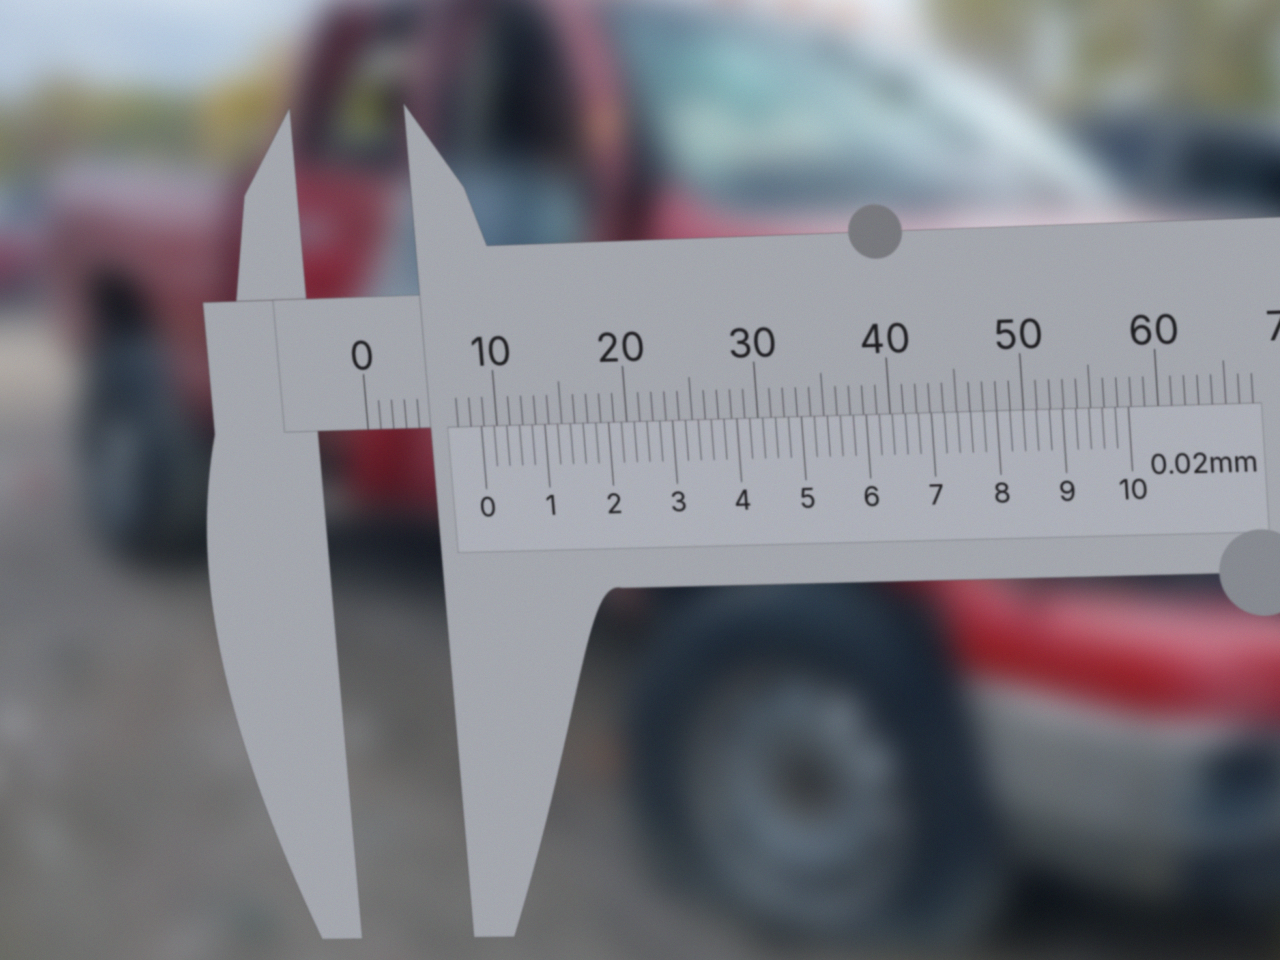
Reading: value=8.8 unit=mm
